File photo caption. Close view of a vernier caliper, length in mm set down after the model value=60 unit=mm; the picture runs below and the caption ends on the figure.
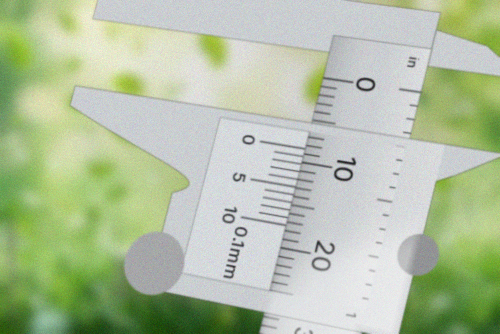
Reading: value=8.4 unit=mm
